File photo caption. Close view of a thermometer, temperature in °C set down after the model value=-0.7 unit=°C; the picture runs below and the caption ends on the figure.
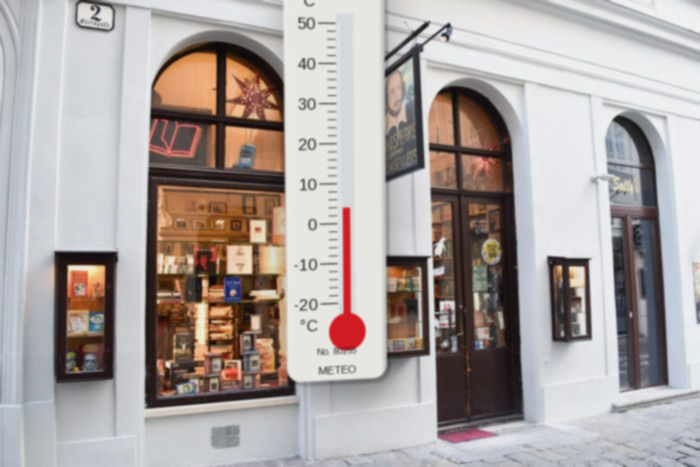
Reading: value=4 unit=°C
